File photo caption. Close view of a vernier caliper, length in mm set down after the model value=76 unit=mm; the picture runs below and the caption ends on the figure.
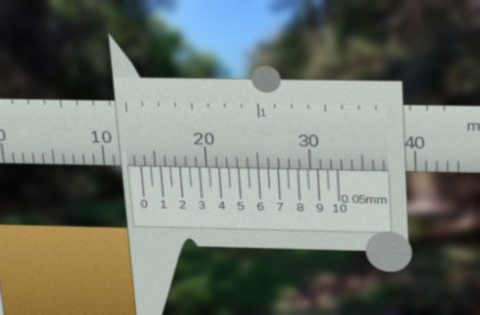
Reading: value=13.6 unit=mm
